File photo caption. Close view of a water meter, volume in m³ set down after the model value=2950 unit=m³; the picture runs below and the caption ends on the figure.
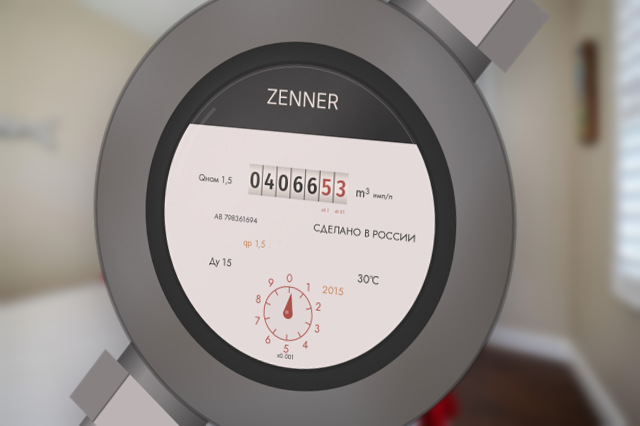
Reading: value=4066.530 unit=m³
